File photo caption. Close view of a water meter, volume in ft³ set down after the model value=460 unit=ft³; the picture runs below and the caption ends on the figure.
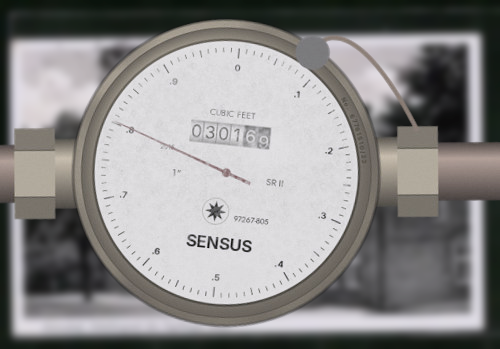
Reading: value=30168.80 unit=ft³
